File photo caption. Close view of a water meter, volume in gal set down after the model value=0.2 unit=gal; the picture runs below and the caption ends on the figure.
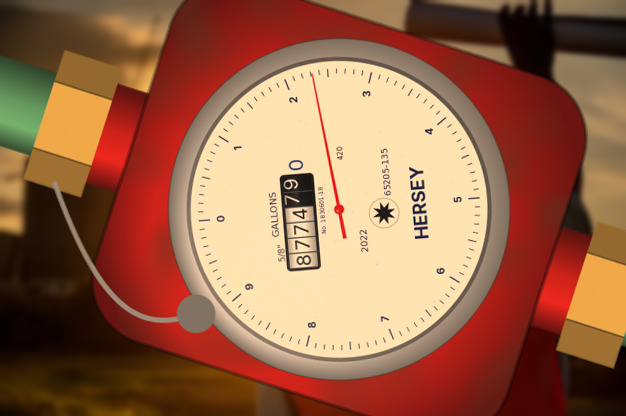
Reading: value=8774792.3 unit=gal
